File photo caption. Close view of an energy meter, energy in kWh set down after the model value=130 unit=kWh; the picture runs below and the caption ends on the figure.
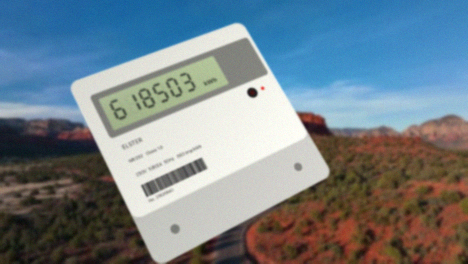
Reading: value=618503 unit=kWh
